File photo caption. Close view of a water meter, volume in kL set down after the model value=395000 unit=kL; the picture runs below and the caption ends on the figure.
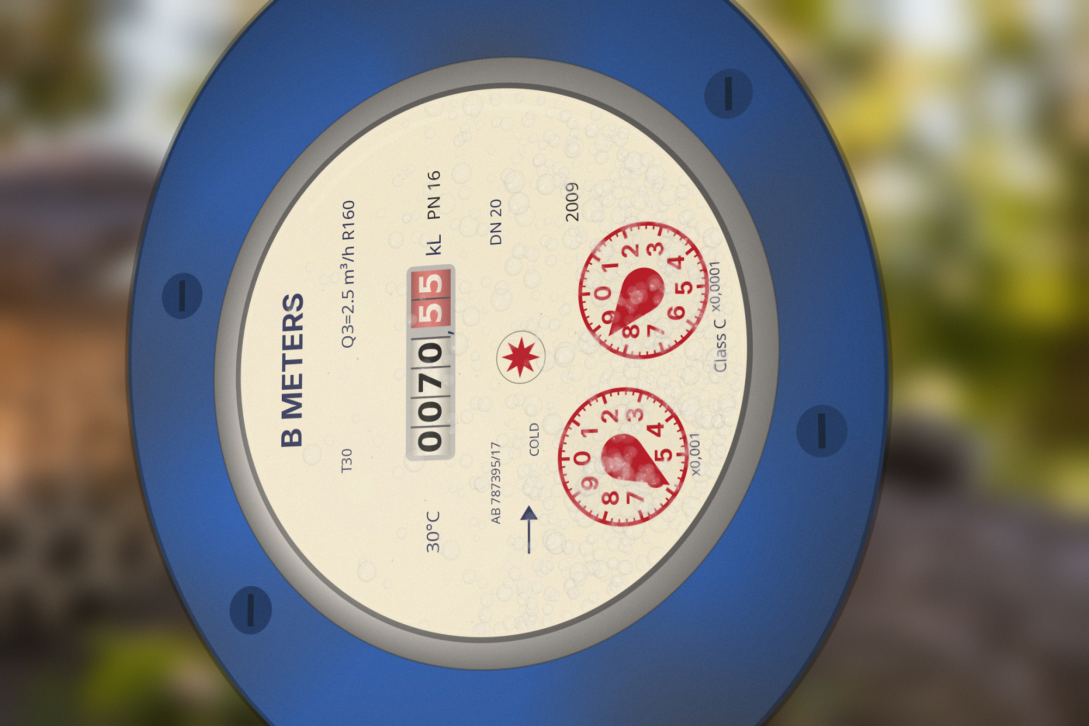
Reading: value=70.5558 unit=kL
